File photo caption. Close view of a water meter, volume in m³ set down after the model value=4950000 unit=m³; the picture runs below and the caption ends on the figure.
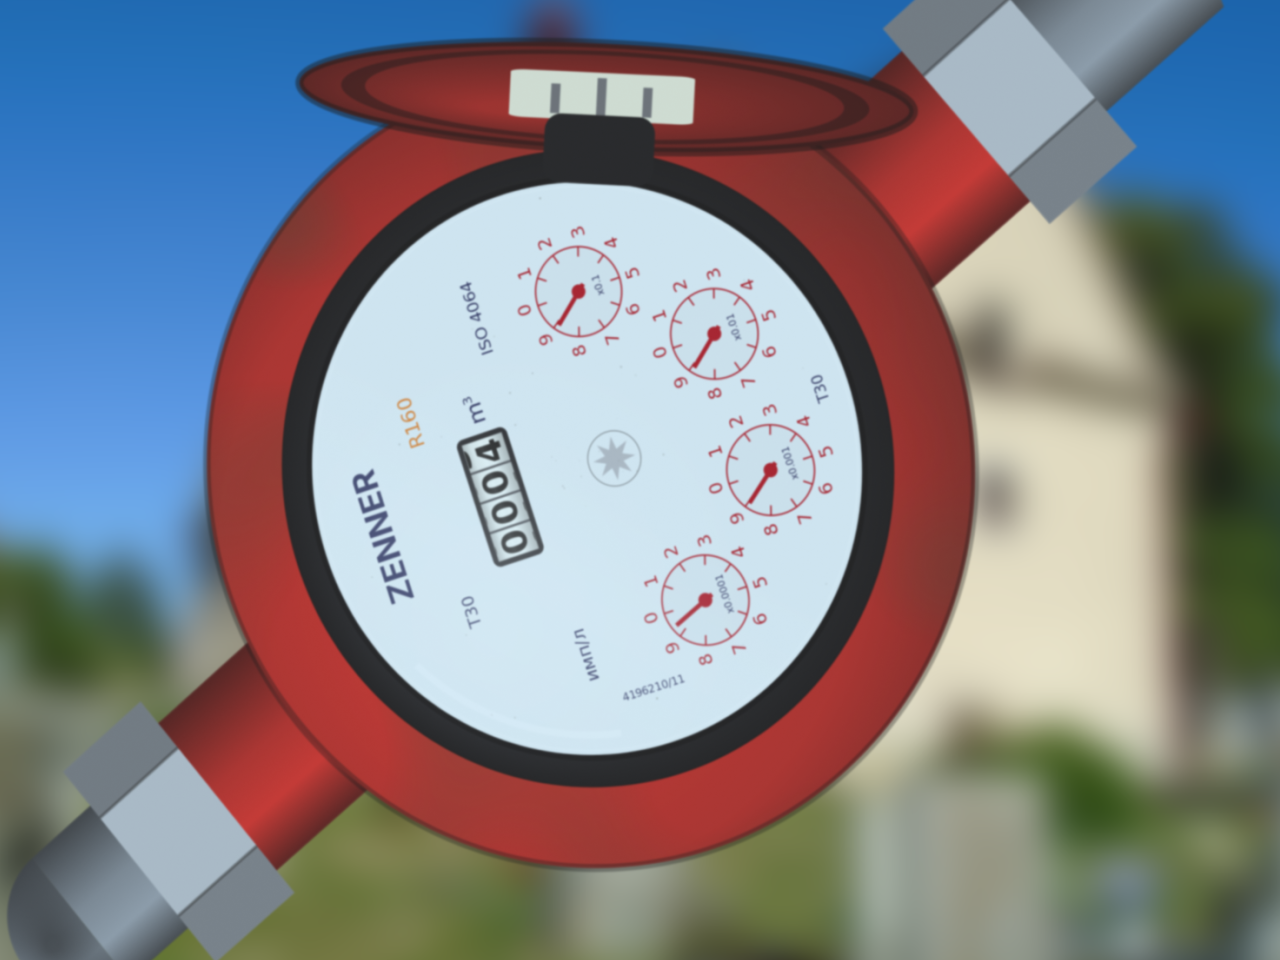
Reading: value=3.8889 unit=m³
